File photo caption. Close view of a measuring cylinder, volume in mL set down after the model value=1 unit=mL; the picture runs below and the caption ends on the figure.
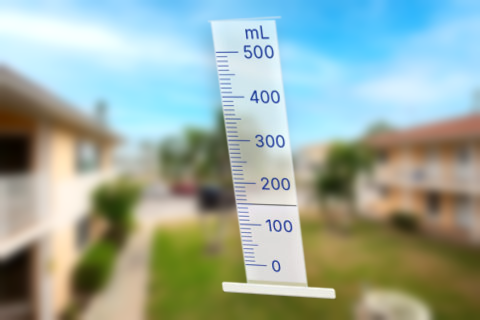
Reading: value=150 unit=mL
